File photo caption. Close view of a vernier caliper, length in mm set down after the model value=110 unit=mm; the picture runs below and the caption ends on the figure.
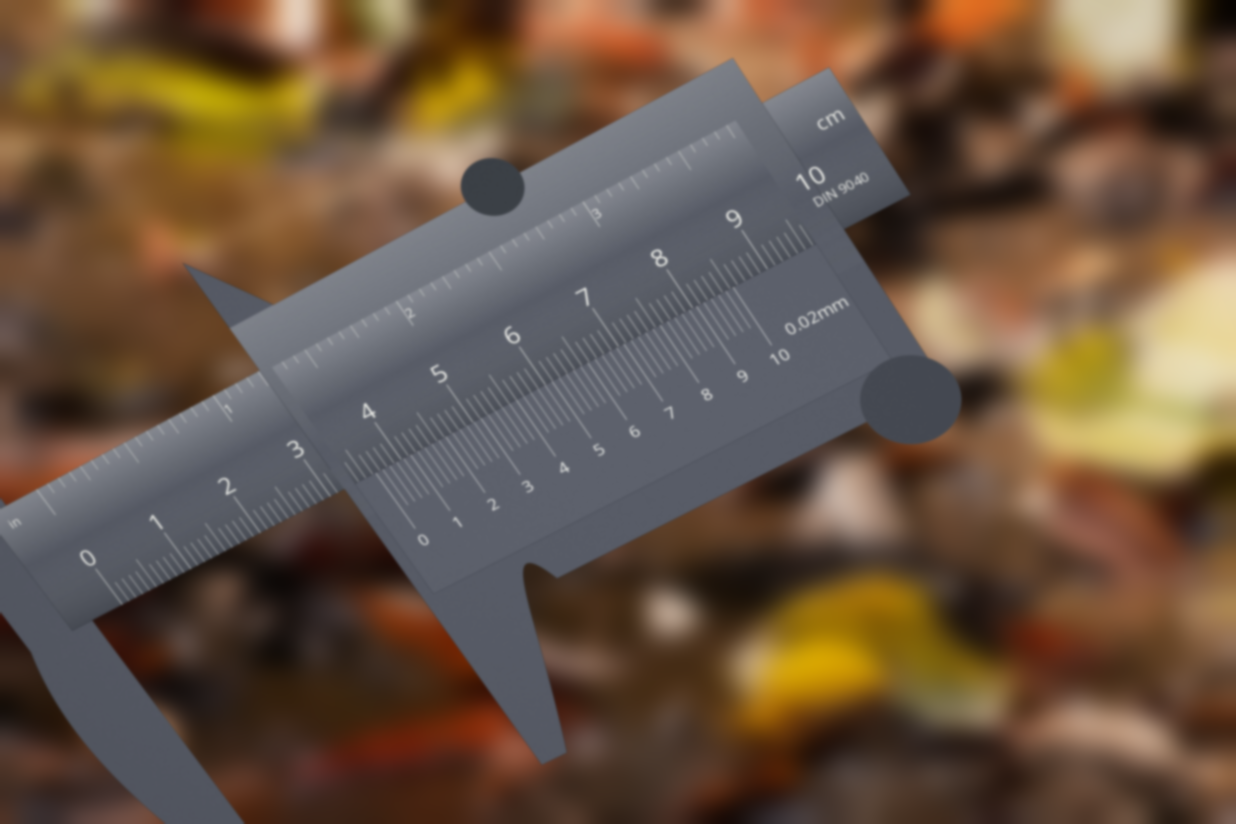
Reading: value=36.4 unit=mm
